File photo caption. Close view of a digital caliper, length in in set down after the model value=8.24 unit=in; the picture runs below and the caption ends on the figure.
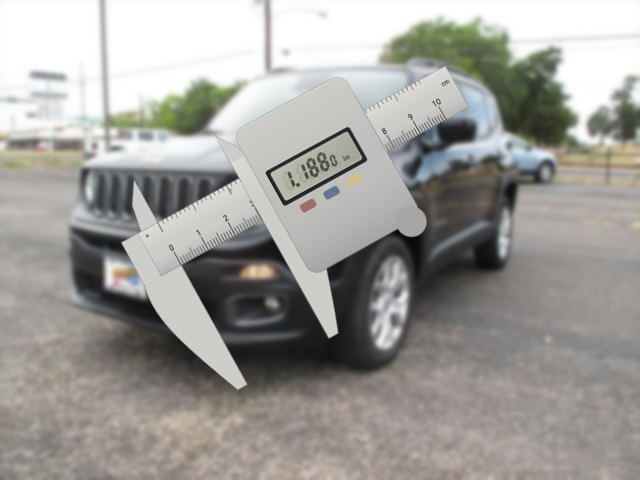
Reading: value=1.1880 unit=in
